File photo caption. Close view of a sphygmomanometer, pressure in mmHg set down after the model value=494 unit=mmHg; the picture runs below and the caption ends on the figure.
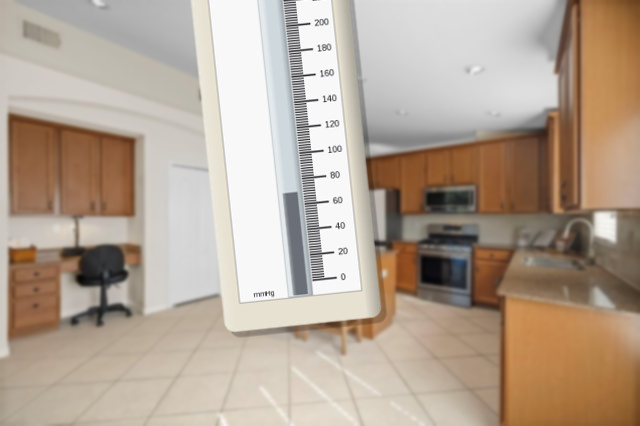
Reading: value=70 unit=mmHg
